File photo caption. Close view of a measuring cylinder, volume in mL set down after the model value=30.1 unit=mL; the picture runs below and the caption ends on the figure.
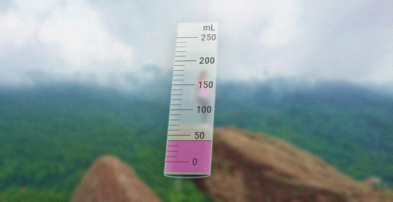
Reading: value=40 unit=mL
